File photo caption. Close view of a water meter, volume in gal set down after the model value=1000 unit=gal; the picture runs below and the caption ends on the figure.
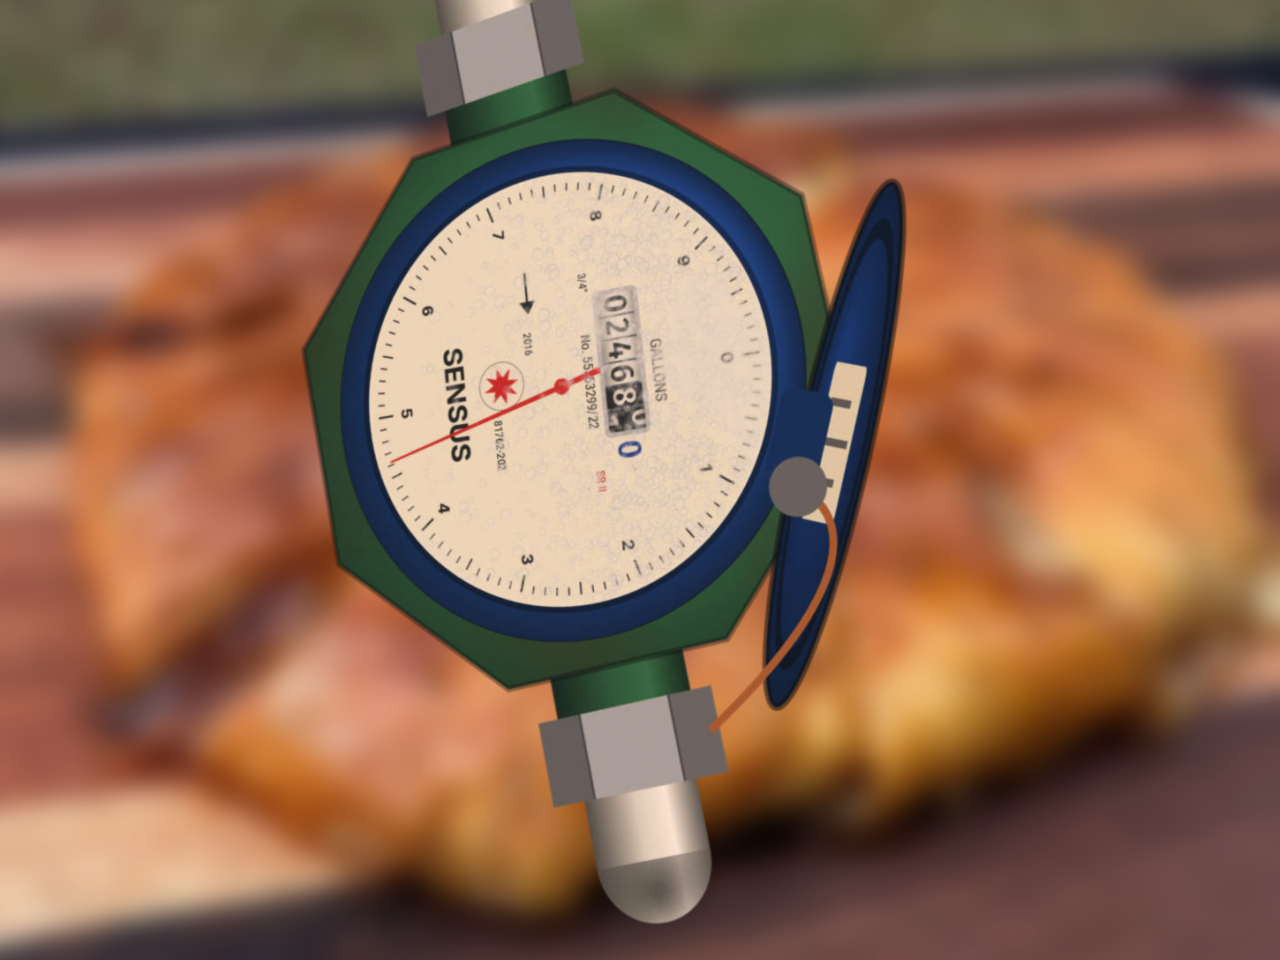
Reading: value=246804.6 unit=gal
